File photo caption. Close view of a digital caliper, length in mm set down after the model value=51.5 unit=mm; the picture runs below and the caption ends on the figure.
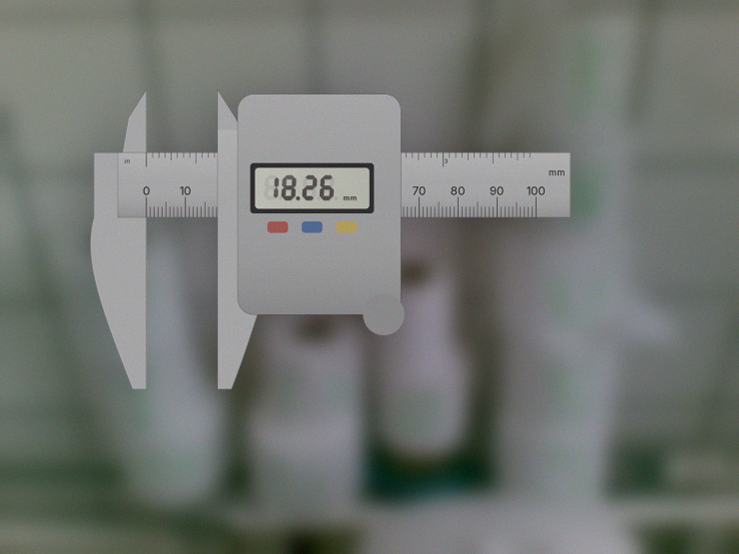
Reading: value=18.26 unit=mm
